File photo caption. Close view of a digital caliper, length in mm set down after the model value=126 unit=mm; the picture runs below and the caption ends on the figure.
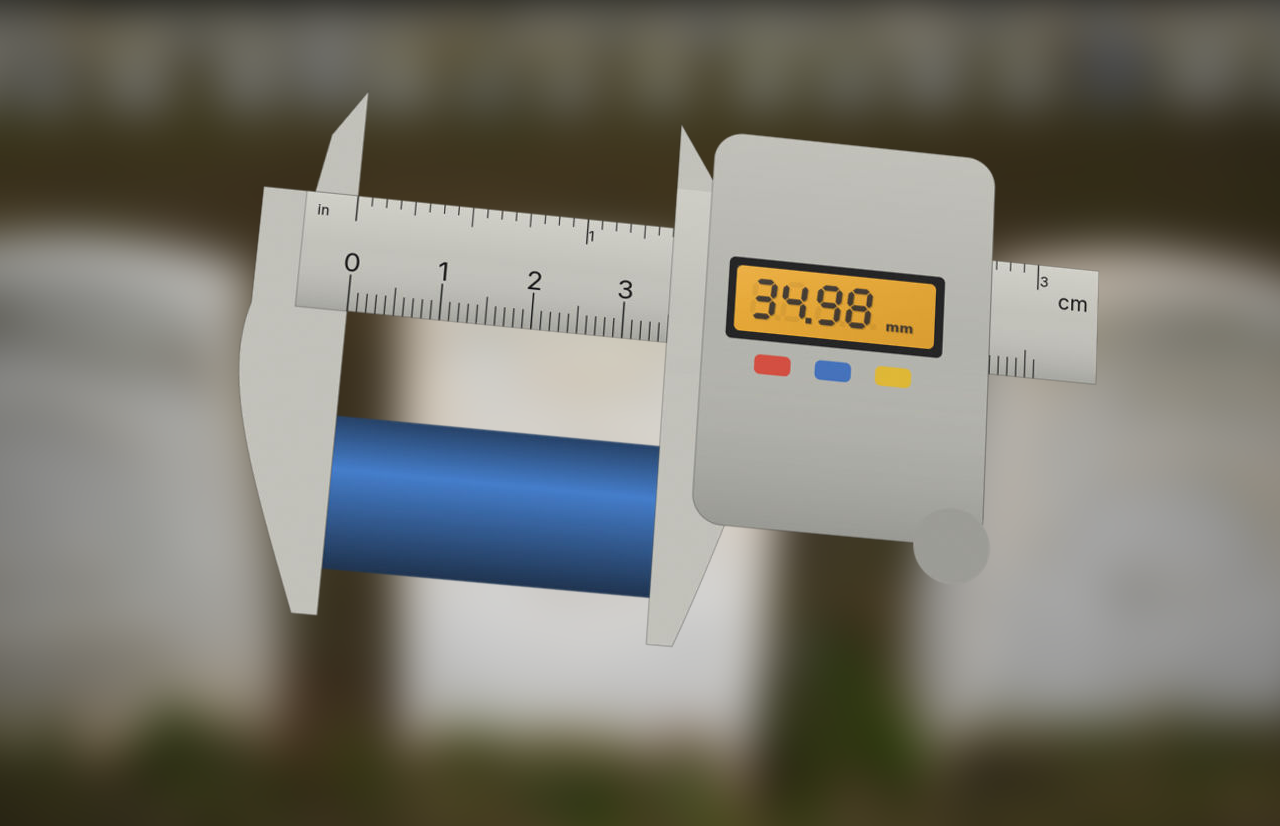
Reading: value=34.98 unit=mm
